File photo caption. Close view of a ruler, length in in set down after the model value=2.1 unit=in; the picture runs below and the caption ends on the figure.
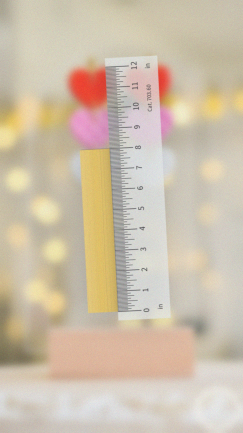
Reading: value=8 unit=in
